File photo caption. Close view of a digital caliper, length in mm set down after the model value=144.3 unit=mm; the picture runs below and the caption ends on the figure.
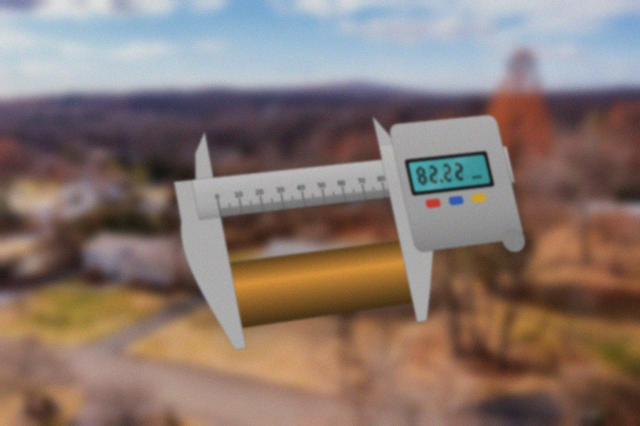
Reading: value=82.22 unit=mm
